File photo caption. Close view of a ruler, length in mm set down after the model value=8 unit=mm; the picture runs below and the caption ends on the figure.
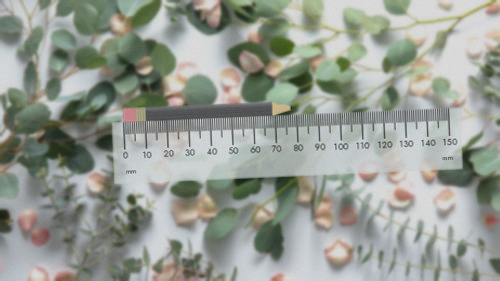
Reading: value=80 unit=mm
